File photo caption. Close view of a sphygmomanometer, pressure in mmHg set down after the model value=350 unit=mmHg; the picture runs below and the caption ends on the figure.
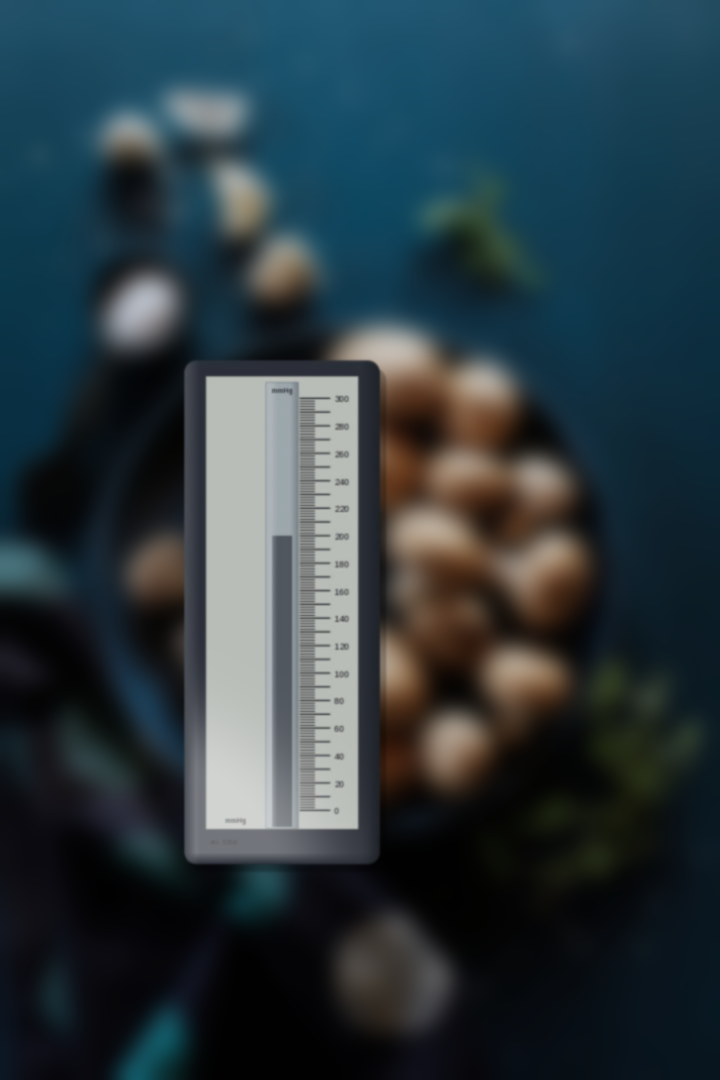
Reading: value=200 unit=mmHg
